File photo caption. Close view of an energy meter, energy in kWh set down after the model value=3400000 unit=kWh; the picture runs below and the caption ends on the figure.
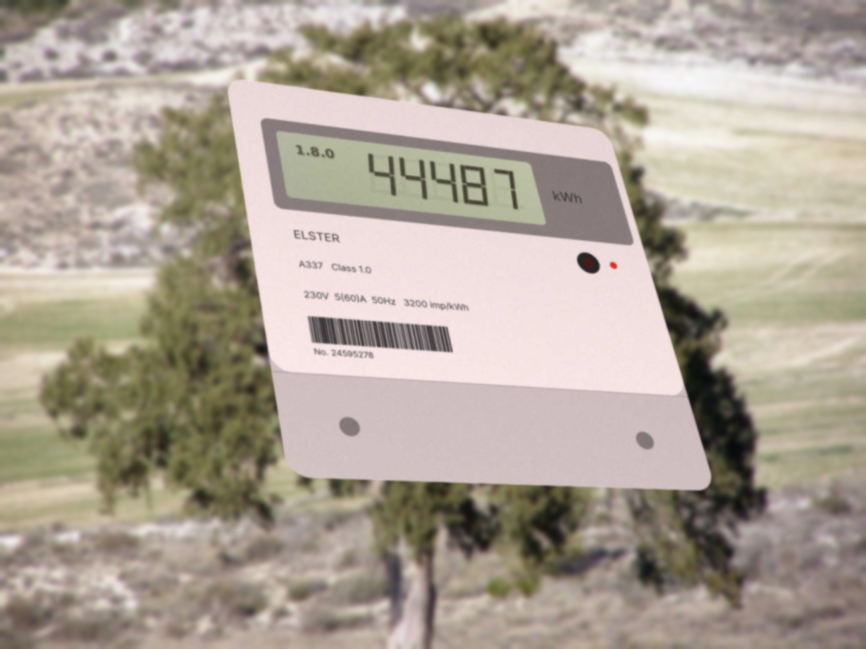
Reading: value=44487 unit=kWh
